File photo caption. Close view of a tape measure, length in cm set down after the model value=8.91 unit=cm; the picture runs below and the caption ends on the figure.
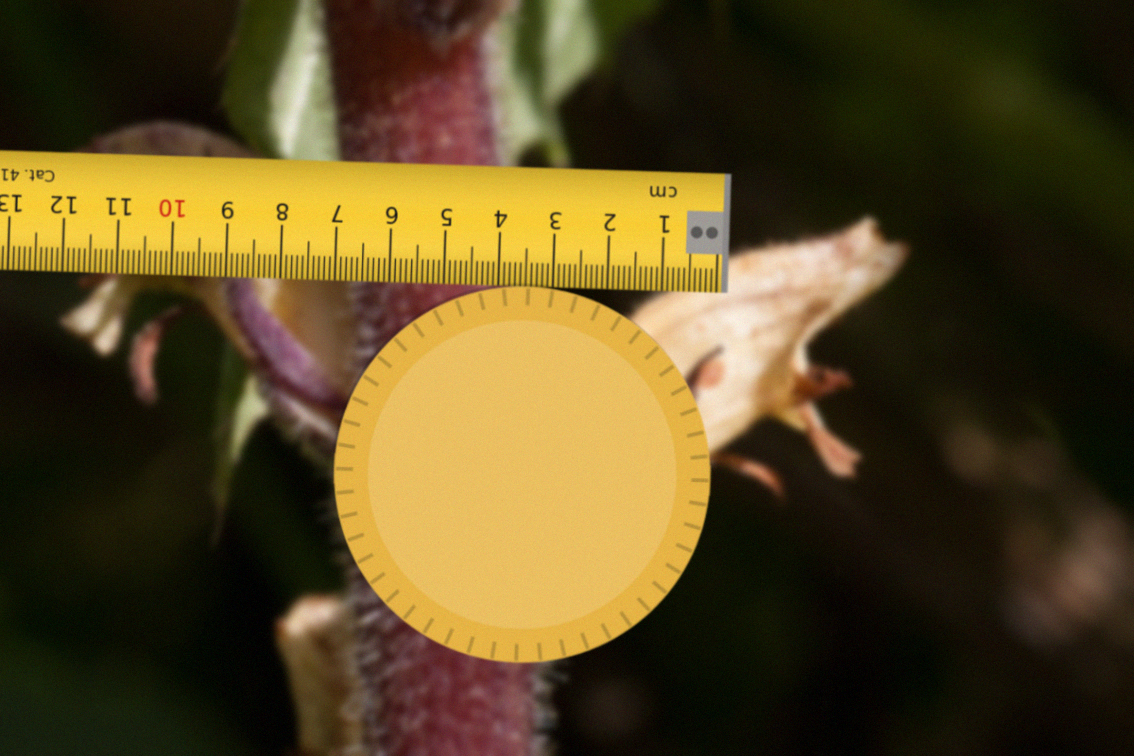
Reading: value=6.9 unit=cm
